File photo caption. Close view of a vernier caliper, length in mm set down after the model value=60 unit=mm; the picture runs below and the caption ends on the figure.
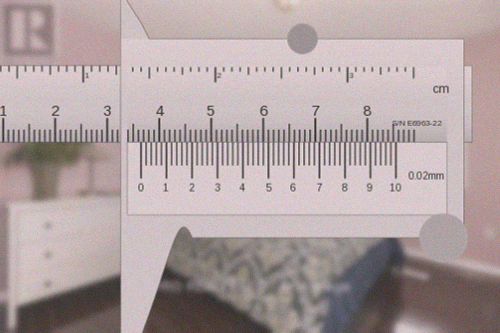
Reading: value=36.5 unit=mm
